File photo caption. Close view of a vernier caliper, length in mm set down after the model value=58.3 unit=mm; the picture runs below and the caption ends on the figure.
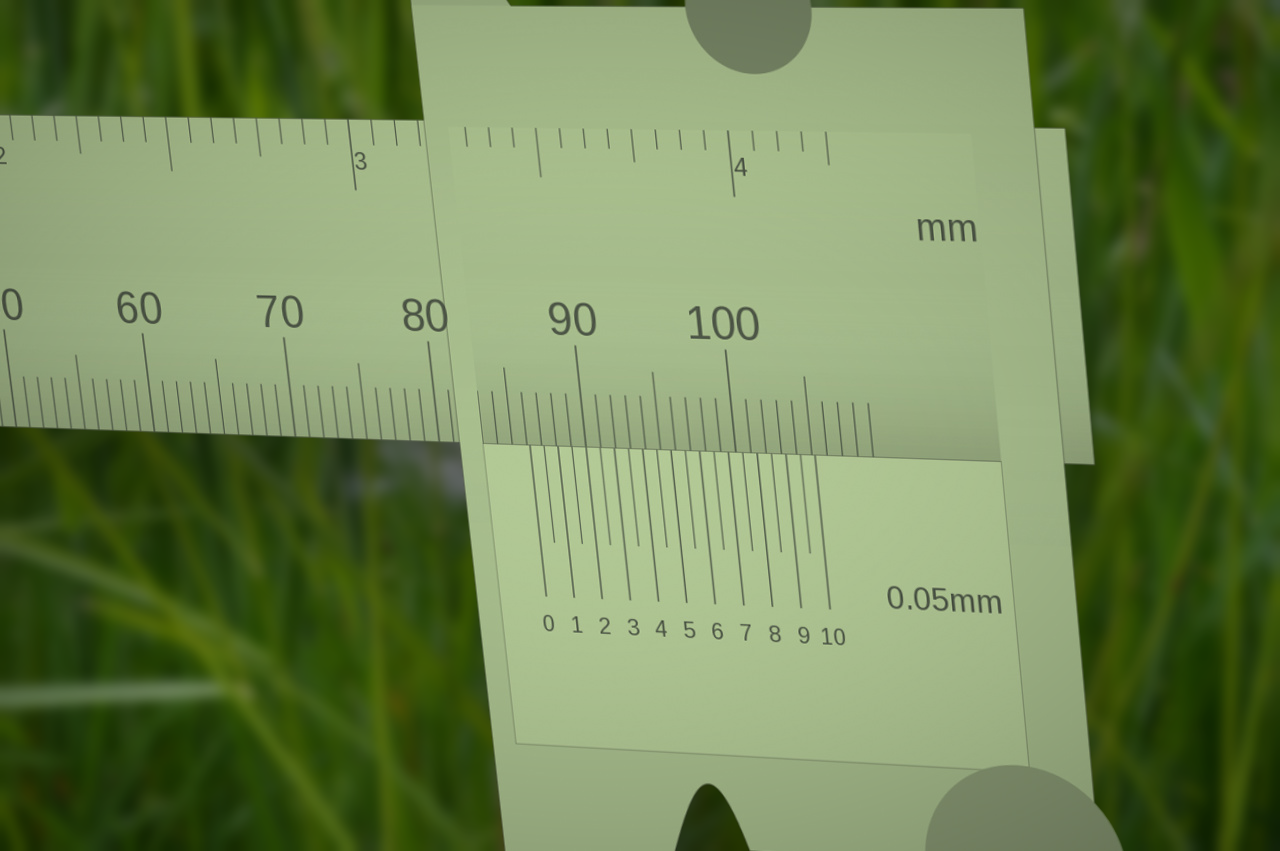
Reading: value=86.2 unit=mm
